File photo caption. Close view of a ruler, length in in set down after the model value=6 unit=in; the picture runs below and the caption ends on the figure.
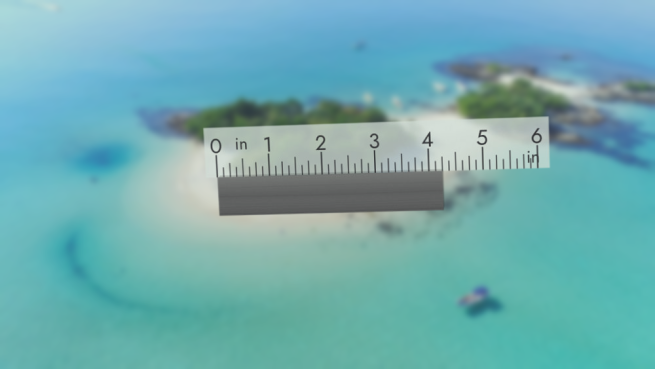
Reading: value=4.25 unit=in
